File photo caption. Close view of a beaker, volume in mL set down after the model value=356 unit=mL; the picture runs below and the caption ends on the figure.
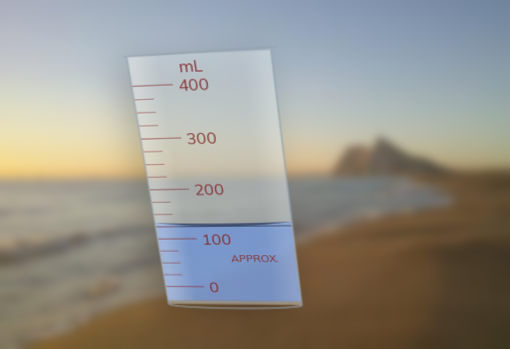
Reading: value=125 unit=mL
